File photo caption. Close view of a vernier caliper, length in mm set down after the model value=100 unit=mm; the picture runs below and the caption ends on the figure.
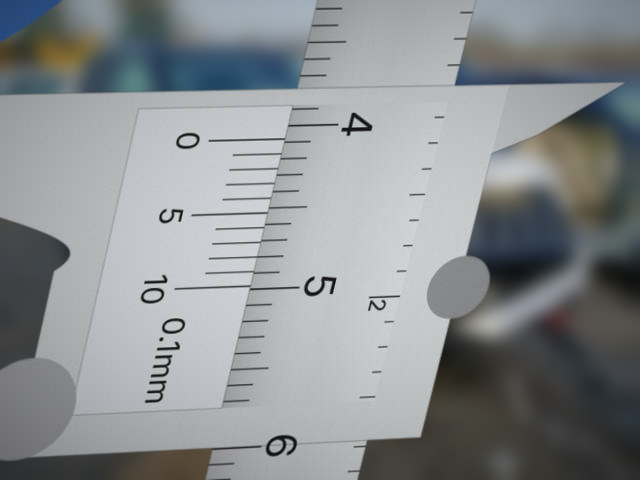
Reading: value=40.8 unit=mm
